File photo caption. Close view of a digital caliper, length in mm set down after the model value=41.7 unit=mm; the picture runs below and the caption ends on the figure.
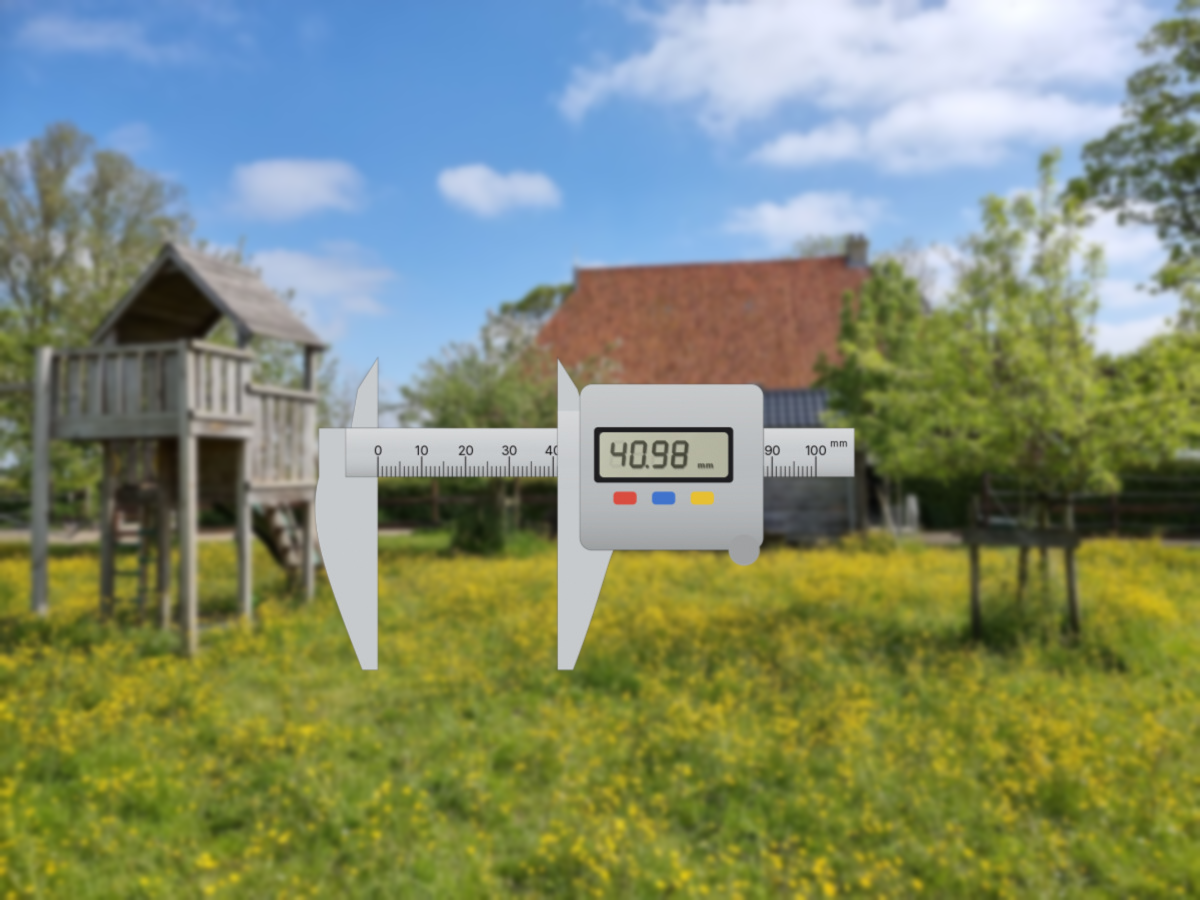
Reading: value=40.98 unit=mm
